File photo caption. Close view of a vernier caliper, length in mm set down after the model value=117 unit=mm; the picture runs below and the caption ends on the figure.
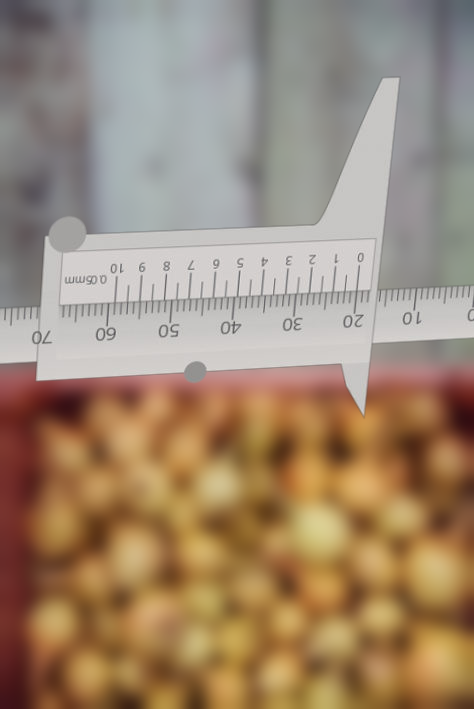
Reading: value=20.0 unit=mm
